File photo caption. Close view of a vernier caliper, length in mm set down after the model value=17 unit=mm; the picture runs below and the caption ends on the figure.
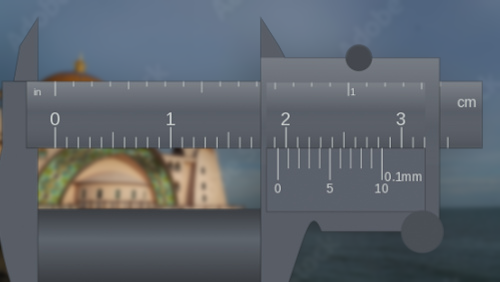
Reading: value=19.3 unit=mm
